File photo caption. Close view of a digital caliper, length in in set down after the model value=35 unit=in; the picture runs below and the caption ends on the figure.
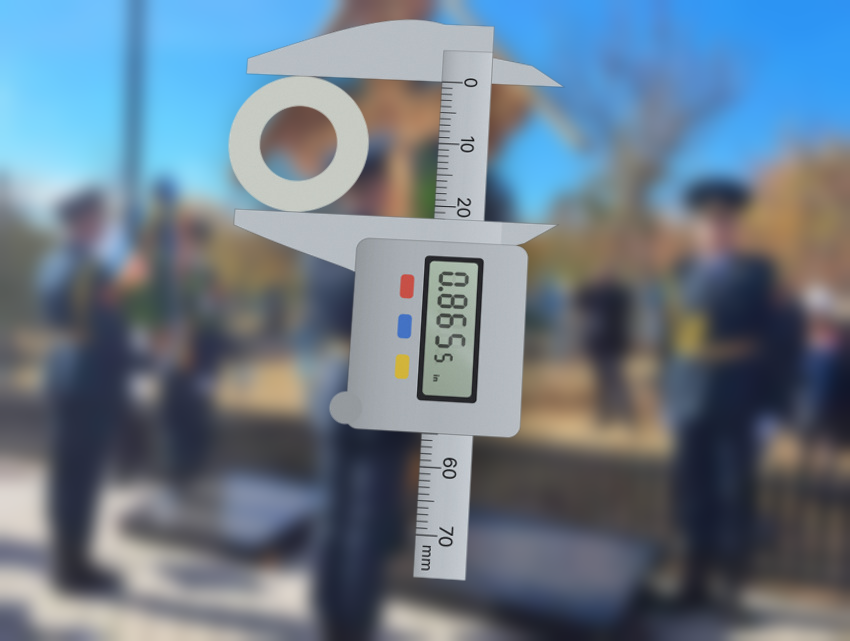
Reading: value=0.8655 unit=in
